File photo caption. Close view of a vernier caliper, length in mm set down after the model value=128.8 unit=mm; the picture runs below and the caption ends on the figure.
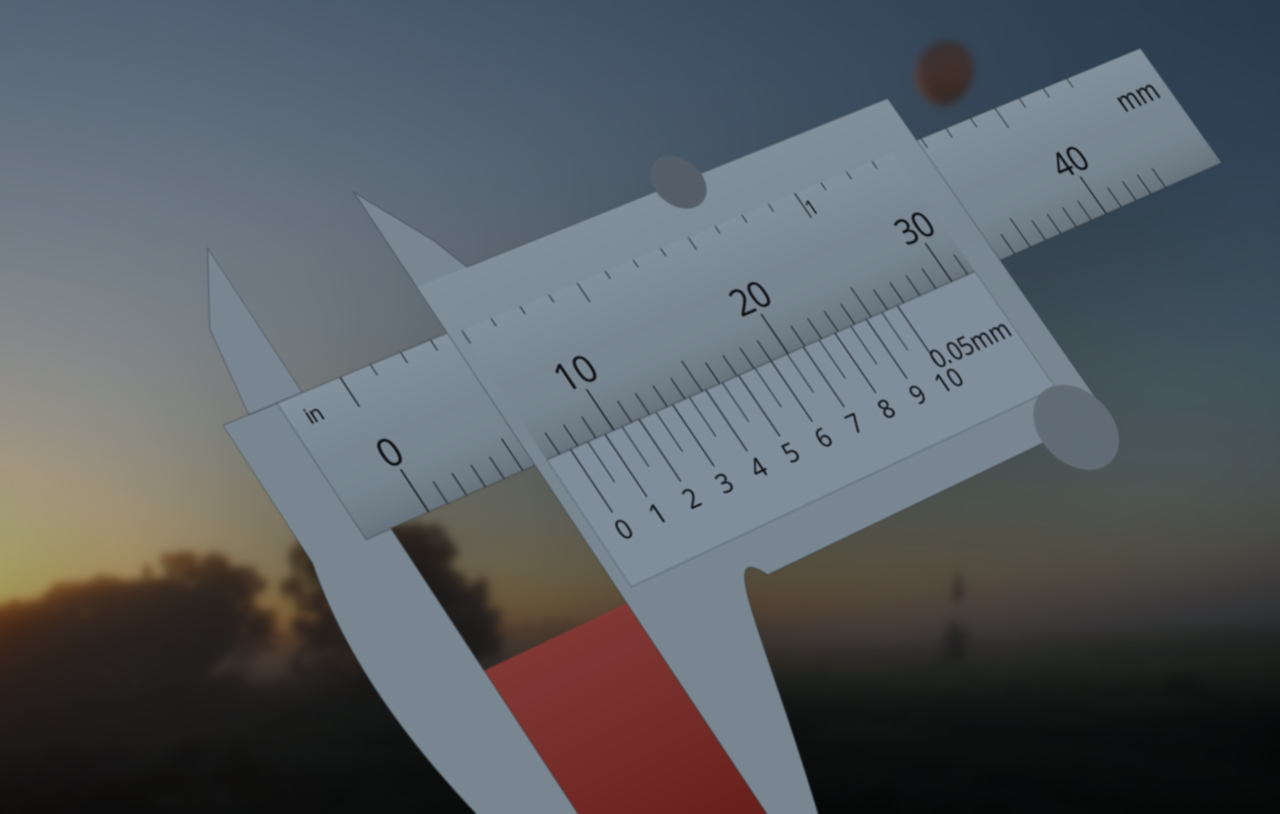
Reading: value=7.6 unit=mm
